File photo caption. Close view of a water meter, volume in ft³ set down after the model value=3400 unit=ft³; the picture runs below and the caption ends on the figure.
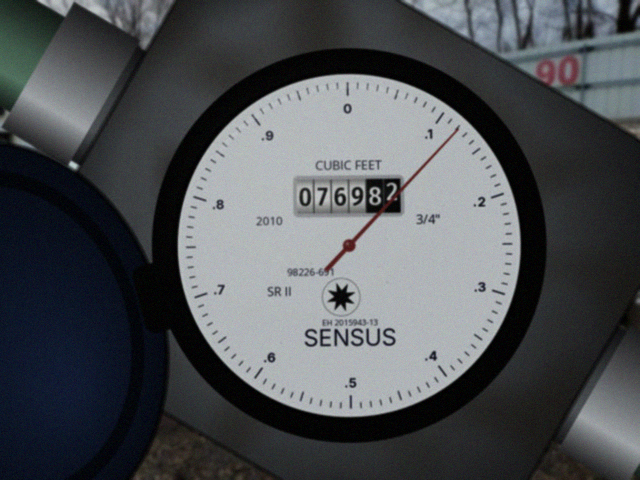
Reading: value=76982.12 unit=ft³
